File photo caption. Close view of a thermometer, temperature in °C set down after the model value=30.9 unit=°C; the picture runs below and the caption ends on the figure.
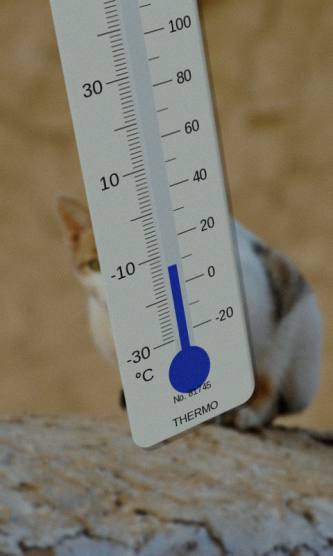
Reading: value=-13 unit=°C
